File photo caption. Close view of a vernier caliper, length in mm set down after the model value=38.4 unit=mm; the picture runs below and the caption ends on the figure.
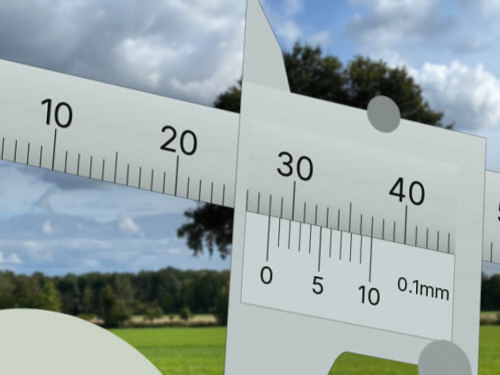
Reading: value=28.0 unit=mm
